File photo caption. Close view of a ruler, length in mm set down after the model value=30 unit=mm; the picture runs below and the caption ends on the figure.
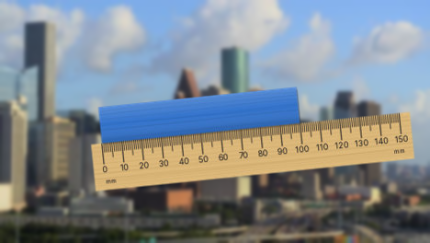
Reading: value=100 unit=mm
